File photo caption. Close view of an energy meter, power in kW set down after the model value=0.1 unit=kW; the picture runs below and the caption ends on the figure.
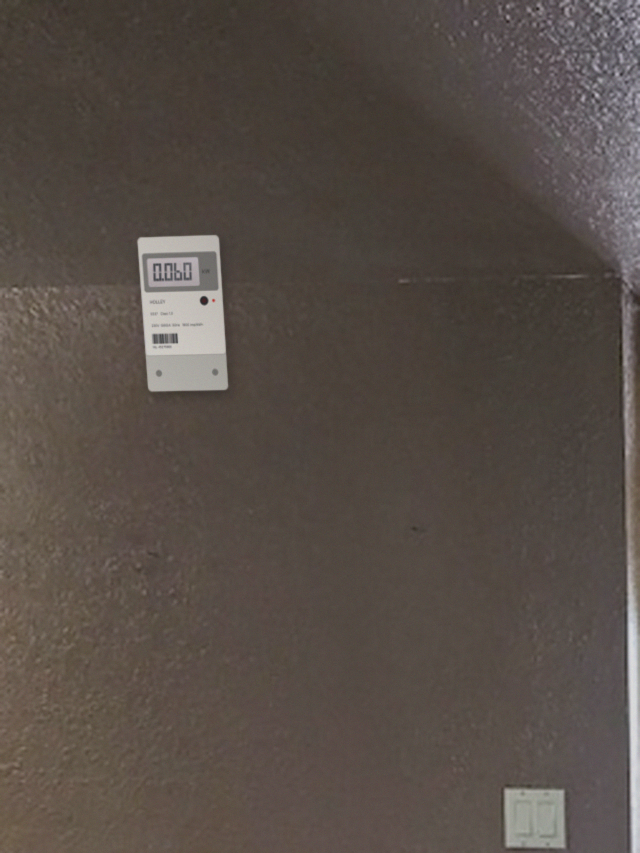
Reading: value=0.060 unit=kW
